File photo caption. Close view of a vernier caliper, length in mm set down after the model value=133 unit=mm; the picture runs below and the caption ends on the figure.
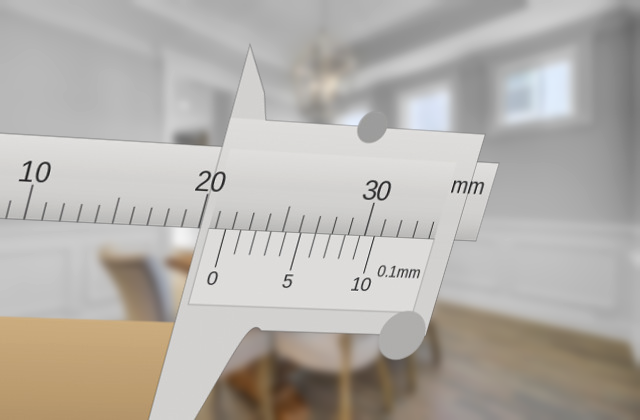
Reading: value=21.6 unit=mm
